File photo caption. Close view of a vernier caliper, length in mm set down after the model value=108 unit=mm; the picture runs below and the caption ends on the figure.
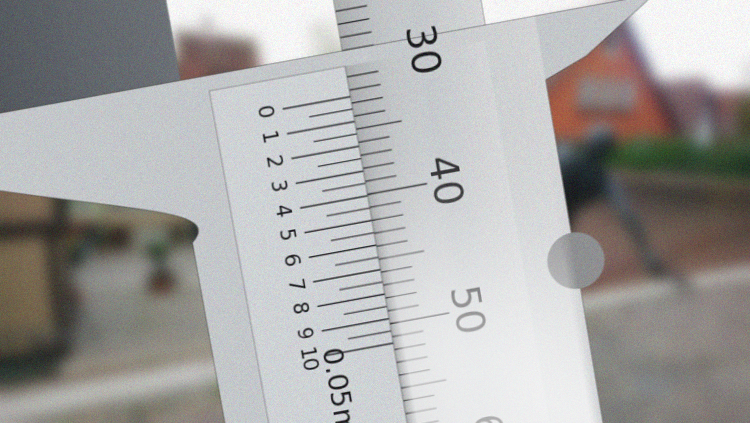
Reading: value=32.5 unit=mm
